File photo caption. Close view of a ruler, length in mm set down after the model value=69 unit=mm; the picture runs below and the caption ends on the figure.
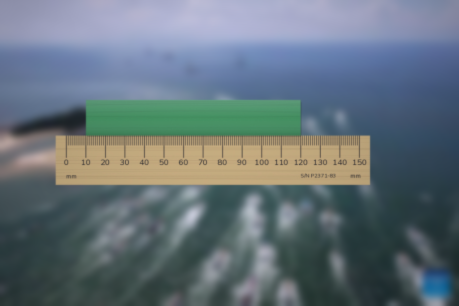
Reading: value=110 unit=mm
